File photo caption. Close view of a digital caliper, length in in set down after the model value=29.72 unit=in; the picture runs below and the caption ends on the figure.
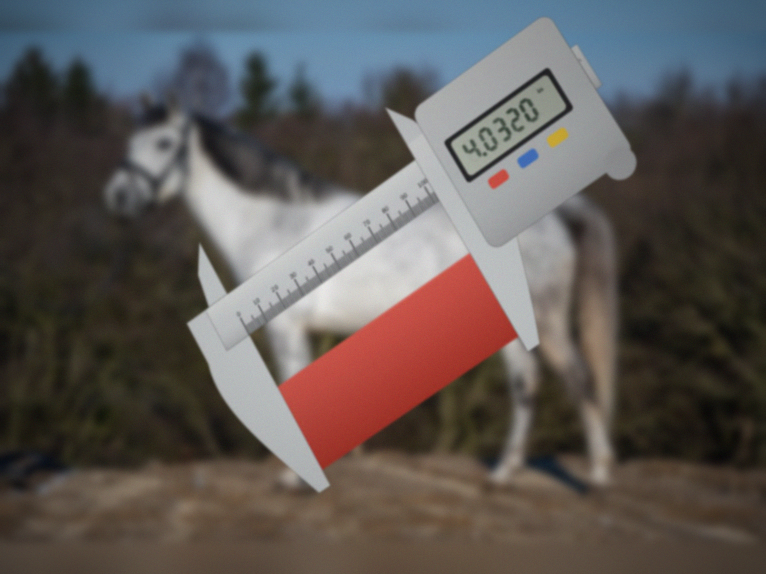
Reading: value=4.0320 unit=in
